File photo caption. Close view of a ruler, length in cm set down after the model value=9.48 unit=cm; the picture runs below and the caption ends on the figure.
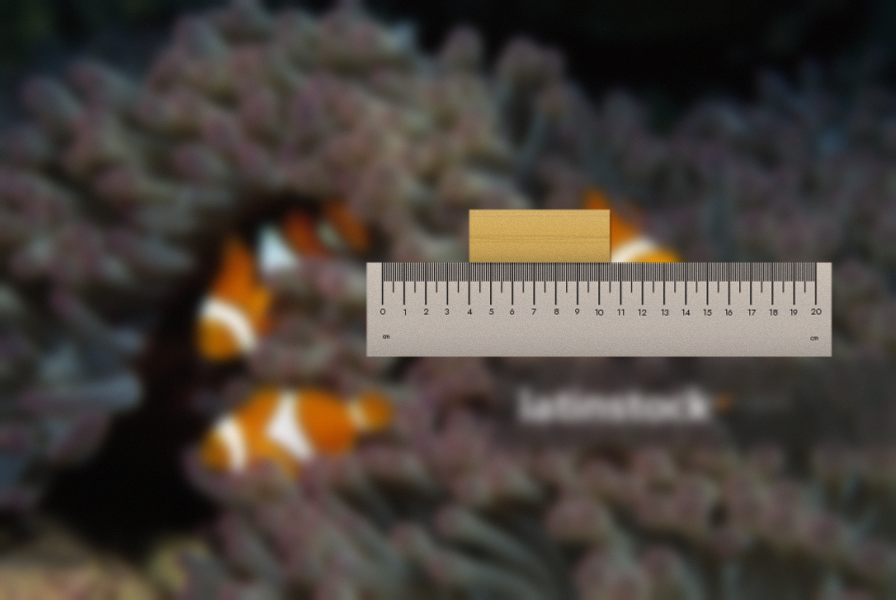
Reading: value=6.5 unit=cm
